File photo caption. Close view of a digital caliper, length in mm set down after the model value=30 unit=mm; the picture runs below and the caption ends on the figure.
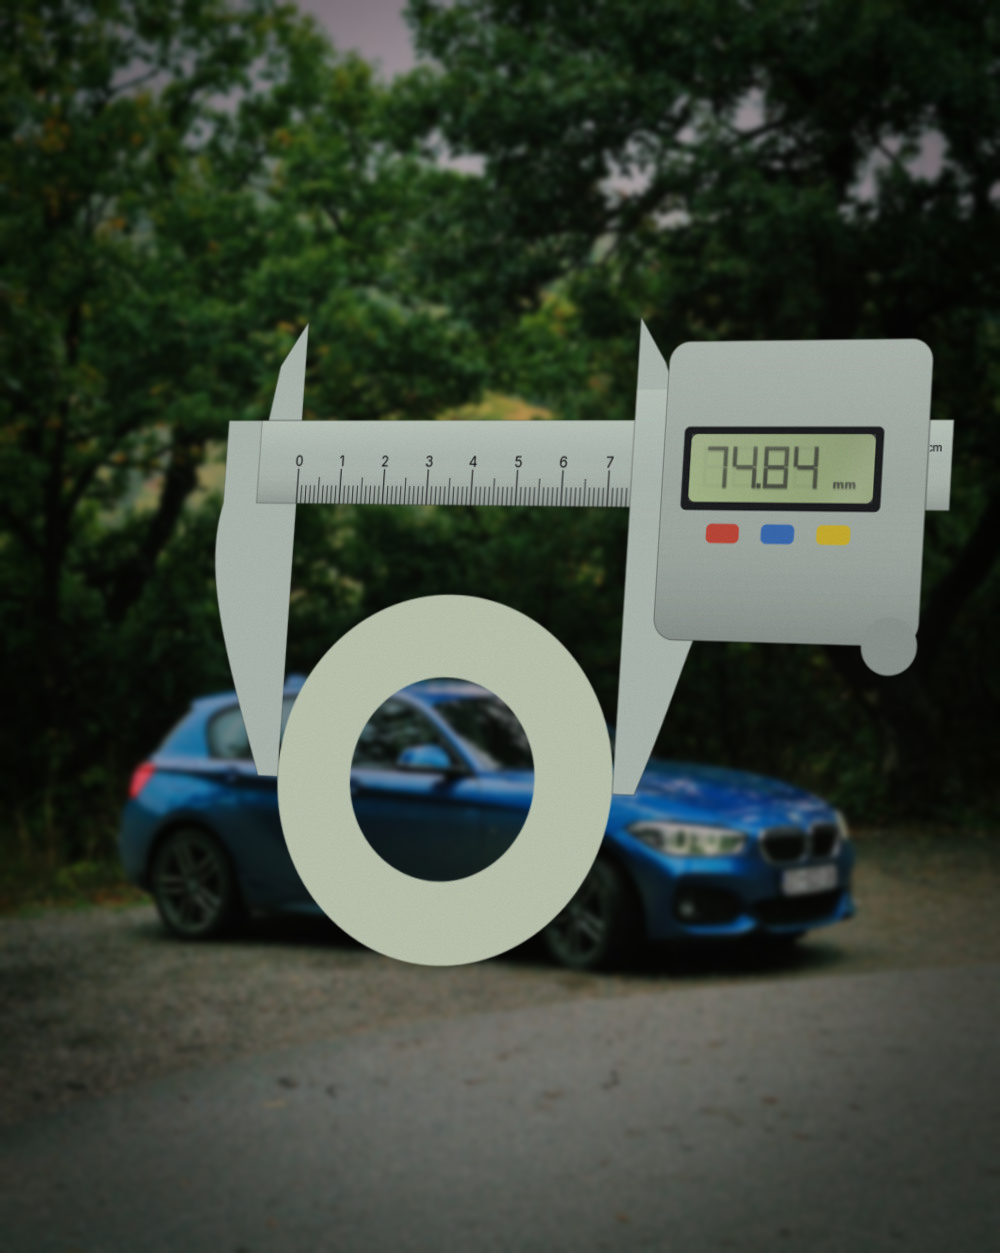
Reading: value=74.84 unit=mm
